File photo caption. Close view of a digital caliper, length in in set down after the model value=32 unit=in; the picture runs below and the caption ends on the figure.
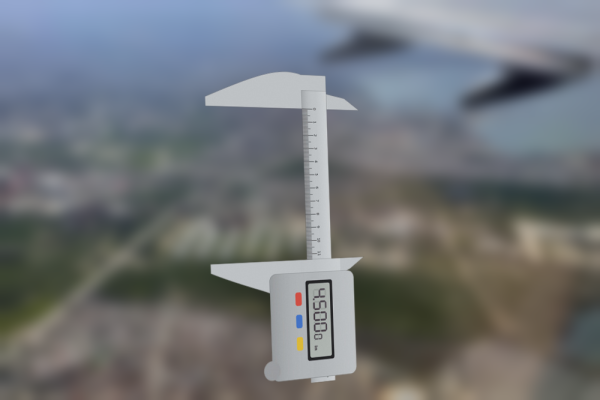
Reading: value=4.5000 unit=in
